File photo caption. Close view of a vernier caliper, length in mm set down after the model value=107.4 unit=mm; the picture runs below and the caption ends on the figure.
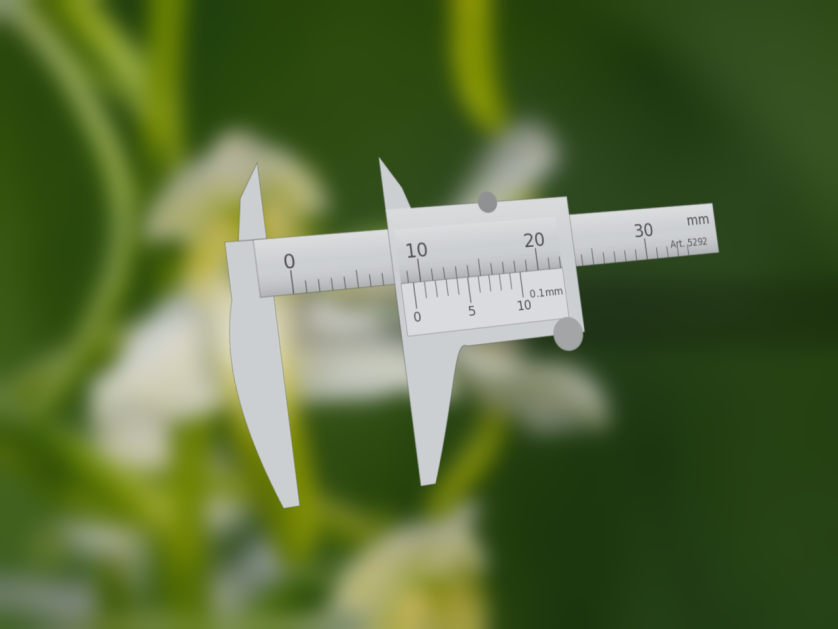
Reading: value=9.4 unit=mm
